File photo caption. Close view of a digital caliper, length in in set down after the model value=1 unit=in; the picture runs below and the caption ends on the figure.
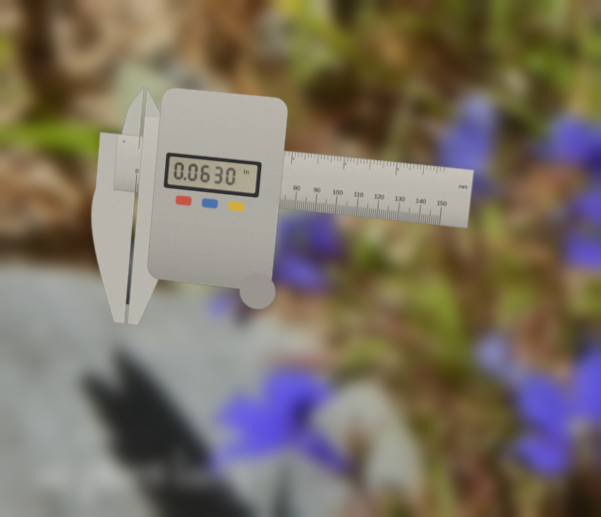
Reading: value=0.0630 unit=in
